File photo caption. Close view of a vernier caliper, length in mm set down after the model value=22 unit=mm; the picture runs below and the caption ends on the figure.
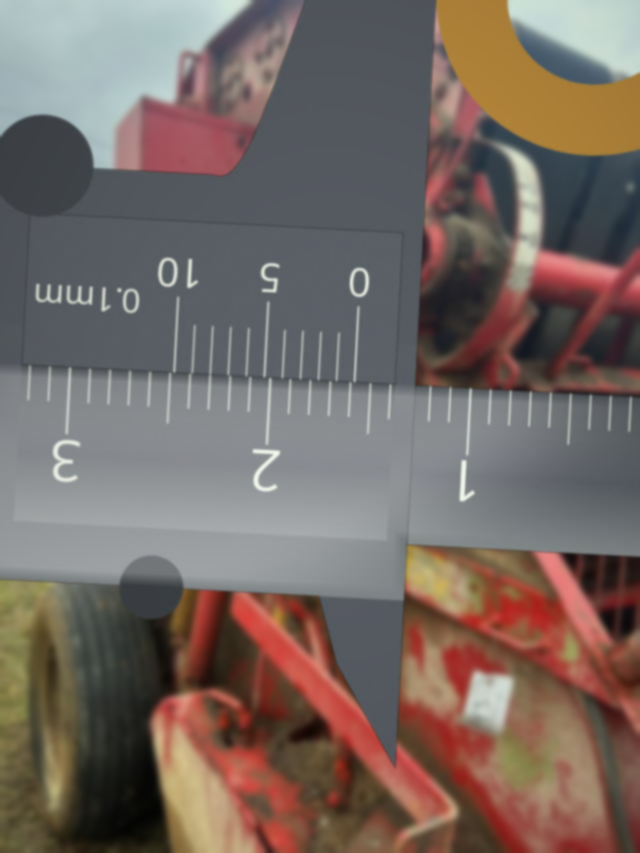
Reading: value=15.8 unit=mm
